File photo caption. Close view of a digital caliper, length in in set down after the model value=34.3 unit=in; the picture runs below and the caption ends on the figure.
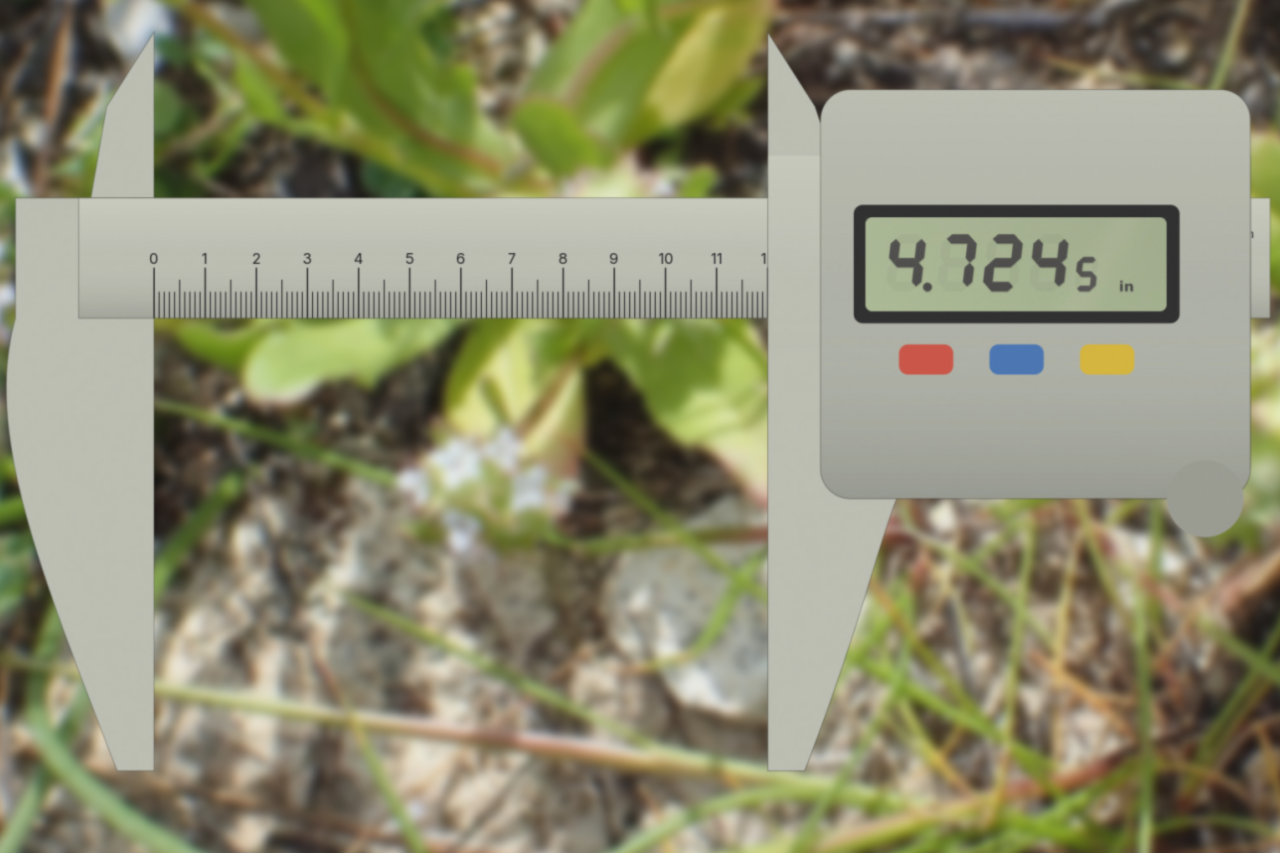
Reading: value=4.7245 unit=in
